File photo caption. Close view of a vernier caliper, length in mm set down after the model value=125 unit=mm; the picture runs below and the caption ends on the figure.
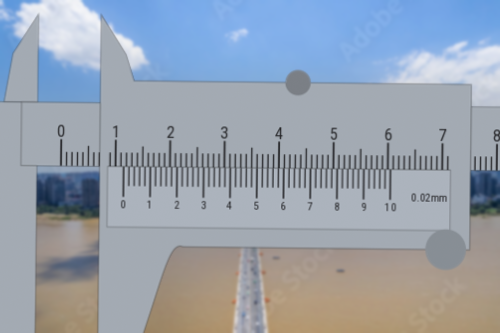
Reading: value=11.5 unit=mm
